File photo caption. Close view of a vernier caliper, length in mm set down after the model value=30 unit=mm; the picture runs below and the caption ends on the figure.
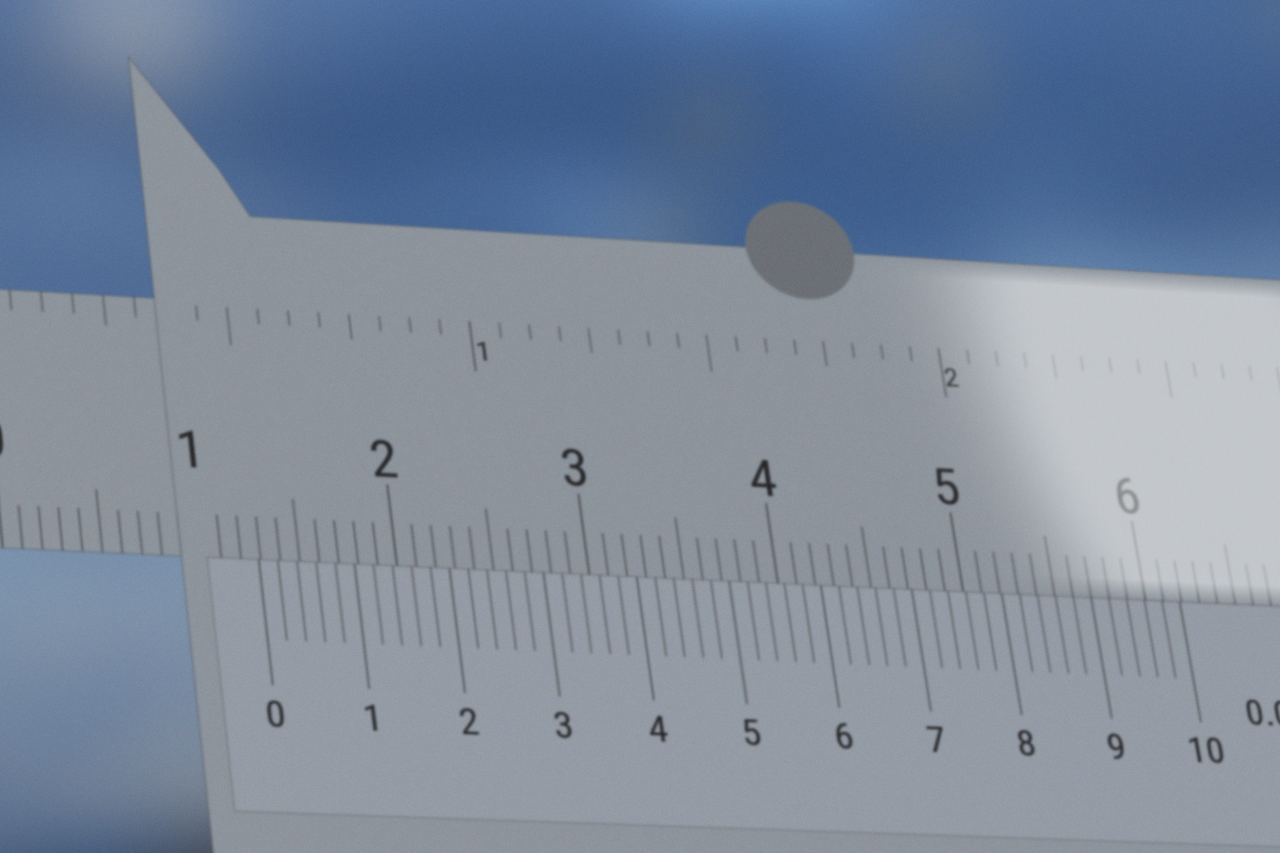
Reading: value=12.9 unit=mm
